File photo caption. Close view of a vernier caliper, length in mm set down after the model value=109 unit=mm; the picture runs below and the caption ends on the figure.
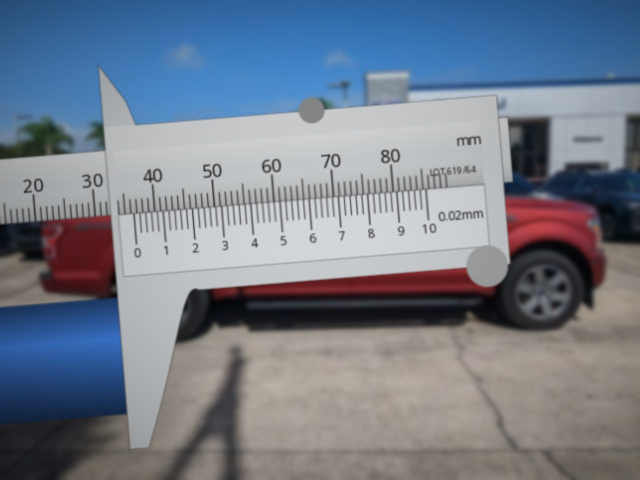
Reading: value=36.5 unit=mm
